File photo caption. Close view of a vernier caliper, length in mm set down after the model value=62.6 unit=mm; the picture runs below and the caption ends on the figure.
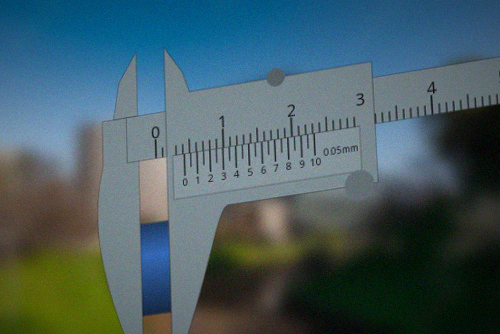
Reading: value=4.2 unit=mm
